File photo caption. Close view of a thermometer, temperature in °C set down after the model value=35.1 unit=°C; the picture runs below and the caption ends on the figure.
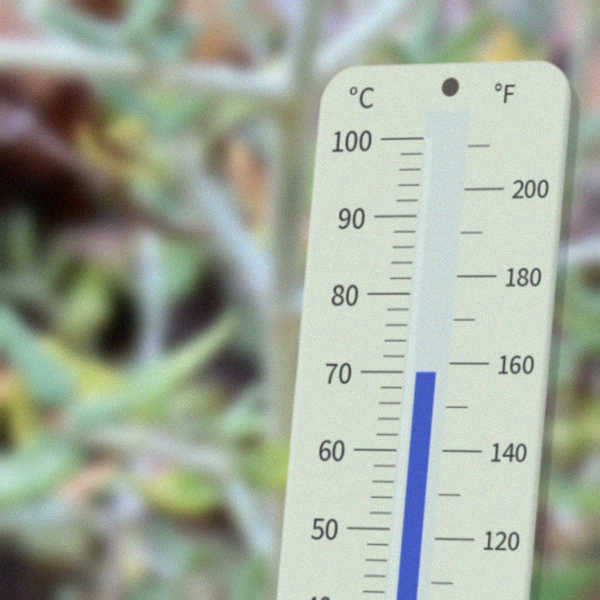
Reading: value=70 unit=°C
